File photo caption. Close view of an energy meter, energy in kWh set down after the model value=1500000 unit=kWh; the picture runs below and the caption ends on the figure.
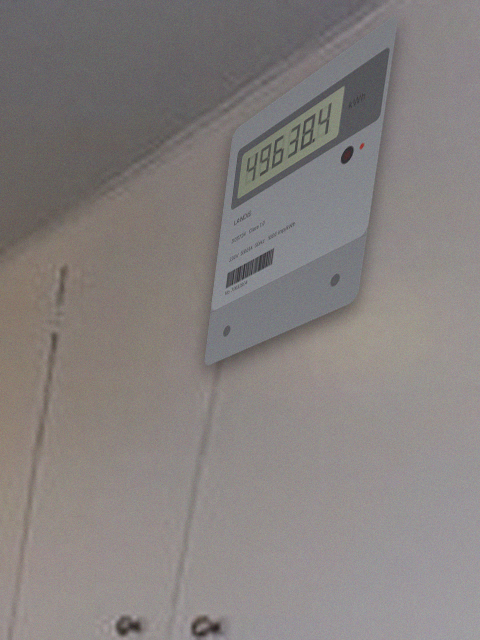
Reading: value=49638.4 unit=kWh
